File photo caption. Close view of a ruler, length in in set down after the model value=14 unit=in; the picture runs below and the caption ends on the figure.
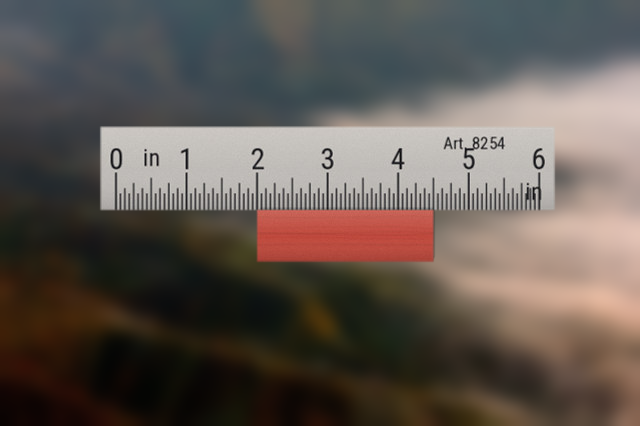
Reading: value=2.5 unit=in
